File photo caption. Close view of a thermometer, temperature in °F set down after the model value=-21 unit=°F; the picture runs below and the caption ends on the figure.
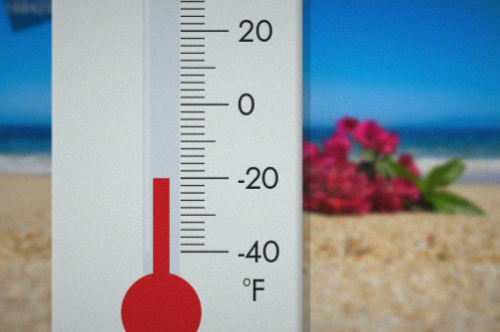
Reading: value=-20 unit=°F
